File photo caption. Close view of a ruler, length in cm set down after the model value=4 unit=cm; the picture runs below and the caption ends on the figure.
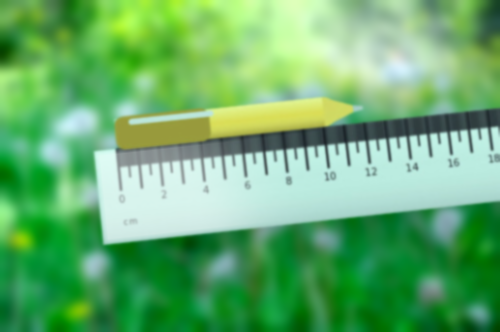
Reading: value=12 unit=cm
